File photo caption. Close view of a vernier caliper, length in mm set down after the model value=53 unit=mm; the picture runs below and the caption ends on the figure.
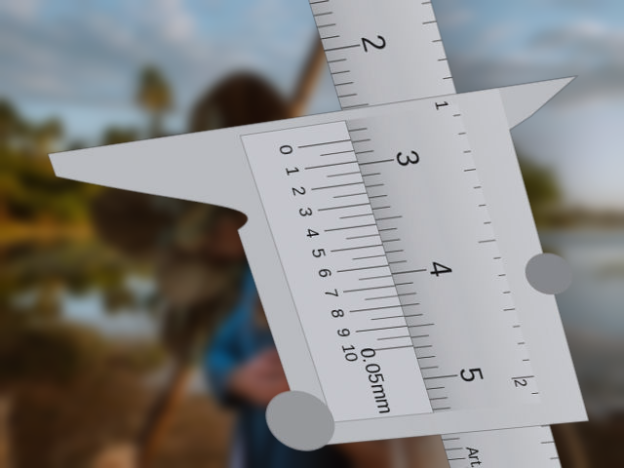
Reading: value=27.8 unit=mm
